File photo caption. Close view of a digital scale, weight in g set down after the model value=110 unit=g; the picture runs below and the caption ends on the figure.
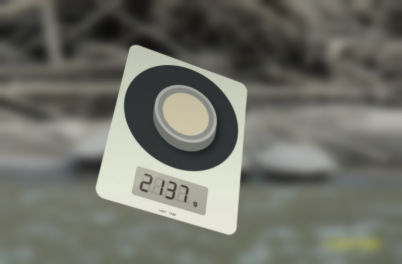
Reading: value=2137 unit=g
